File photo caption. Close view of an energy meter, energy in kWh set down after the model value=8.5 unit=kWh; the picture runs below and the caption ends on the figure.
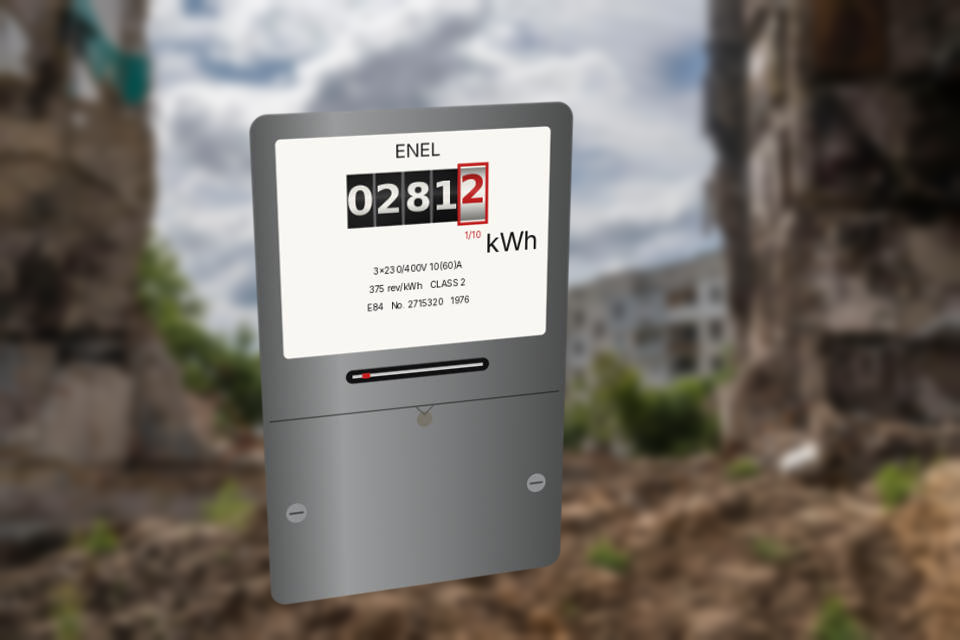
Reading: value=281.2 unit=kWh
